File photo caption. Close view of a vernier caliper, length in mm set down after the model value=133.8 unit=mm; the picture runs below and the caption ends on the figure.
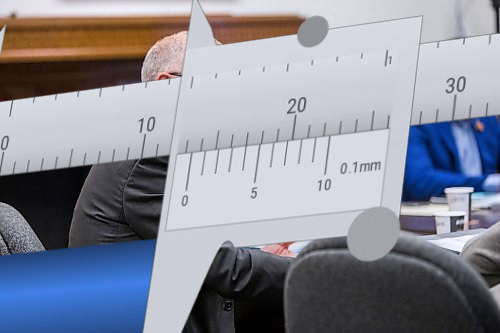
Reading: value=13.4 unit=mm
